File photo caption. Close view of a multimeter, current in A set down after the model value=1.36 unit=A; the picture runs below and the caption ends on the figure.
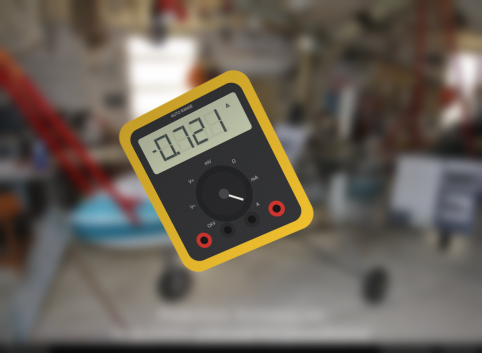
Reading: value=-0.721 unit=A
